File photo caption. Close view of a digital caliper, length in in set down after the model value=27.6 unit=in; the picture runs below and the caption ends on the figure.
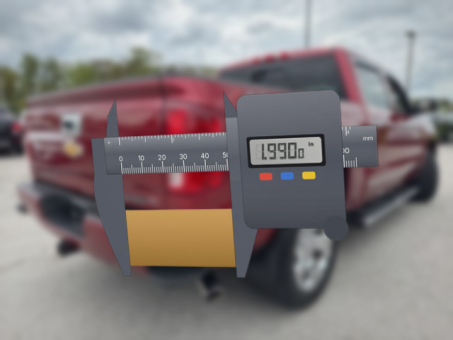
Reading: value=1.9900 unit=in
